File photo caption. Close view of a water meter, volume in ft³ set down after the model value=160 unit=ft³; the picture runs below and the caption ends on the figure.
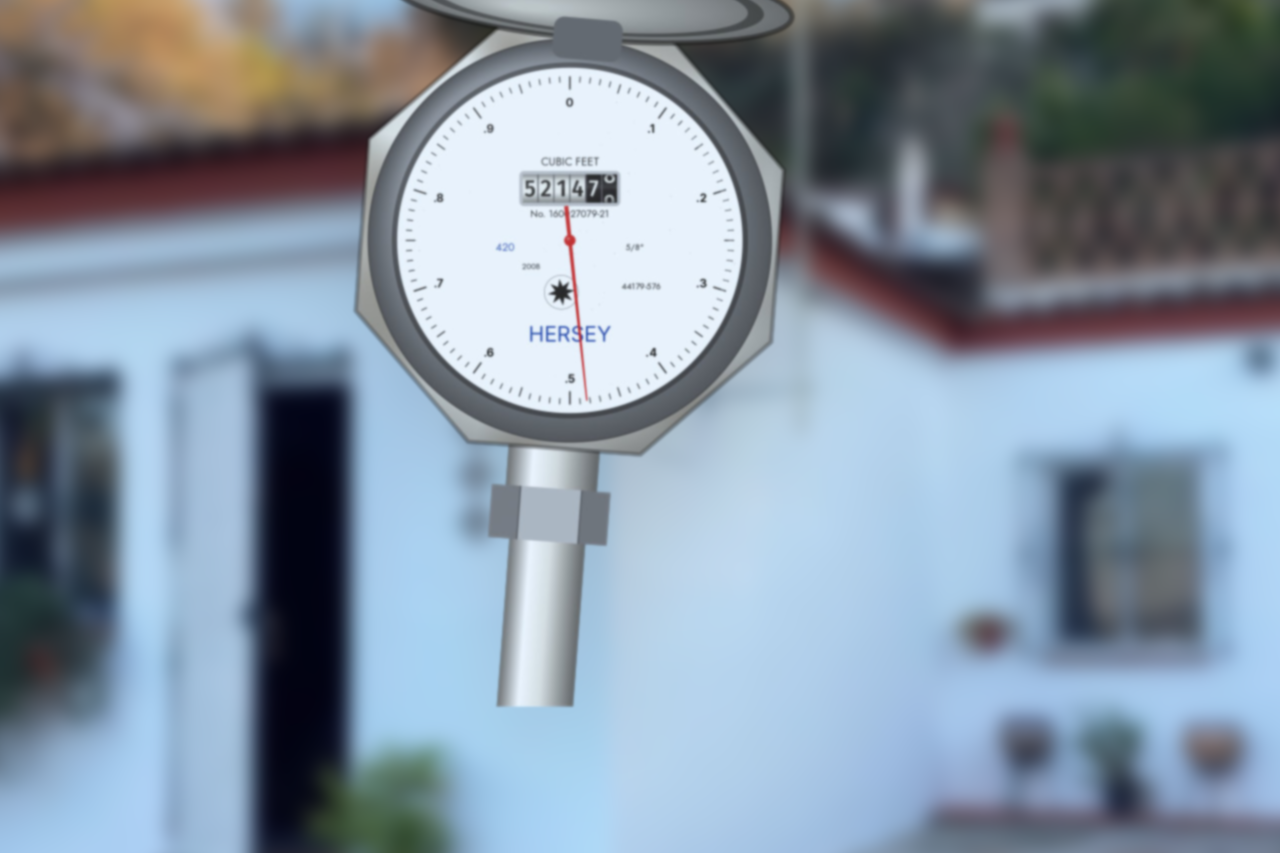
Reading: value=521478.48 unit=ft³
